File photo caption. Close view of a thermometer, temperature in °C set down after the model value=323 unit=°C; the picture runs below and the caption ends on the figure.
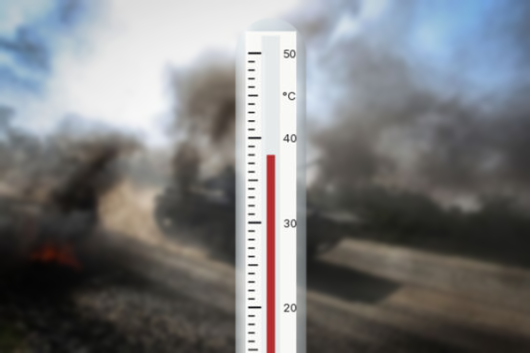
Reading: value=38 unit=°C
